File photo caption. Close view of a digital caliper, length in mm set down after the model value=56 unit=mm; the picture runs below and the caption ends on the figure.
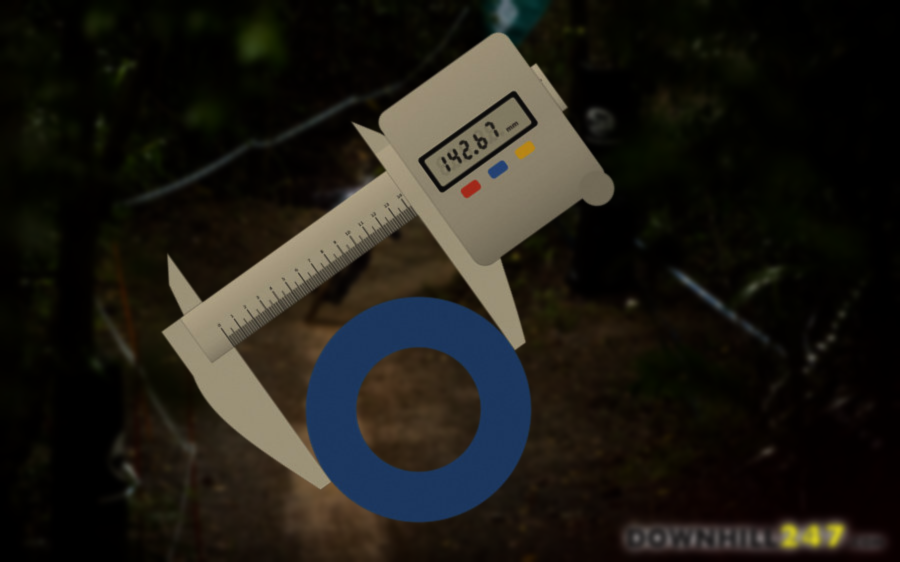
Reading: value=142.67 unit=mm
